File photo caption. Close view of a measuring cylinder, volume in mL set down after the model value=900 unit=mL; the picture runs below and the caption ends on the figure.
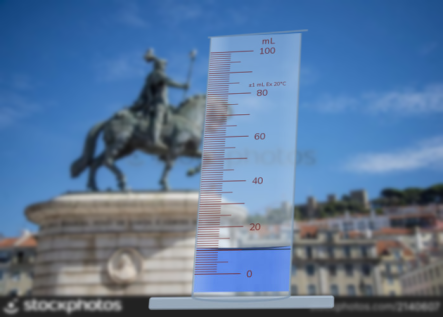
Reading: value=10 unit=mL
